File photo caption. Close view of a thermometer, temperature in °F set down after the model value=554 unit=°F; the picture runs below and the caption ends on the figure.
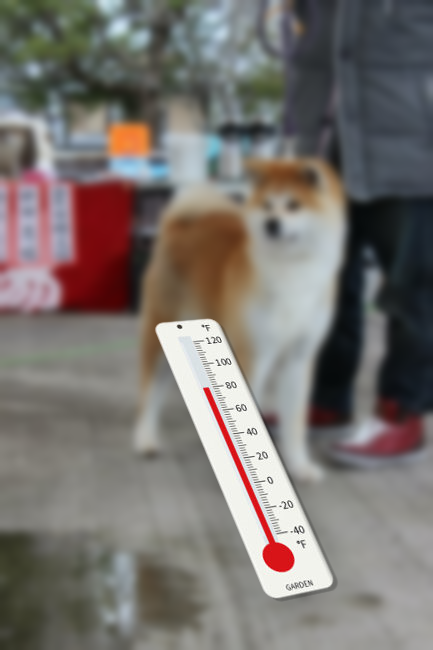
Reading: value=80 unit=°F
